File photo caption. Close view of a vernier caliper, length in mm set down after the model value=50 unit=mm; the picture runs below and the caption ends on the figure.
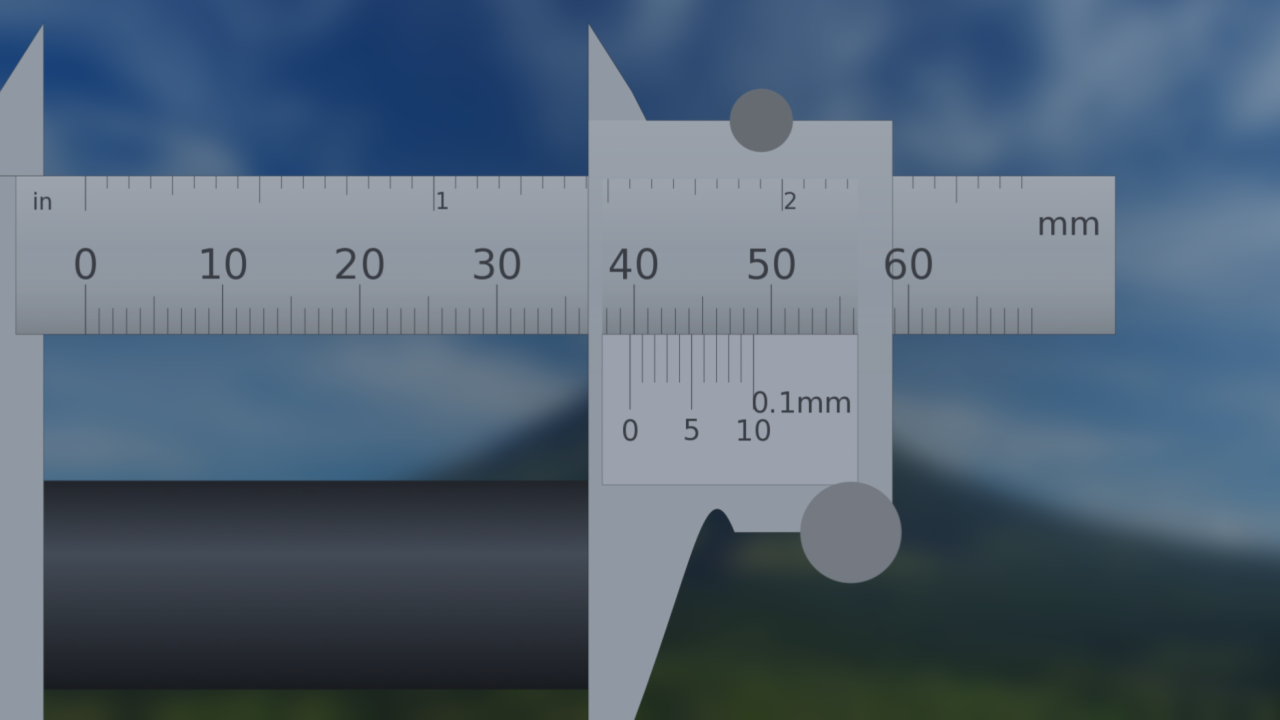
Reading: value=39.7 unit=mm
